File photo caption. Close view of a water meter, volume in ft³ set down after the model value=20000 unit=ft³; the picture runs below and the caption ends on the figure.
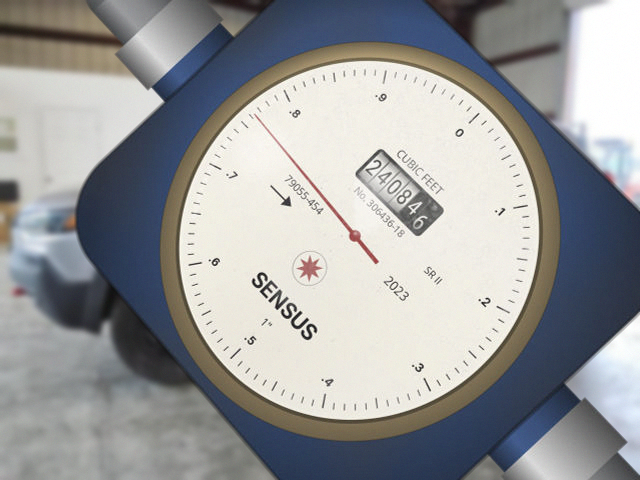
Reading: value=240845.76 unit=ft³
